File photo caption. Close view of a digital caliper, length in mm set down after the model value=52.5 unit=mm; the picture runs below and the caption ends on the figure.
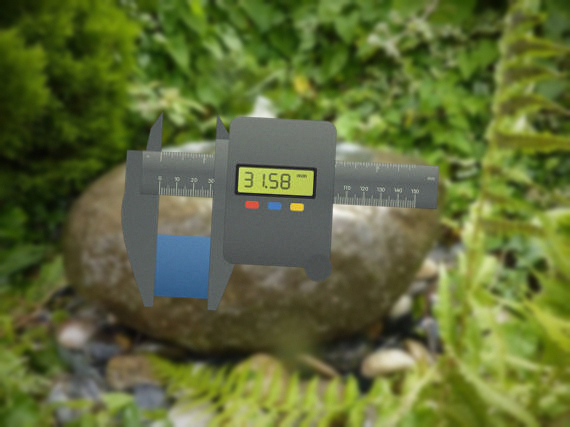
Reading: value=31.58 unit=mm
